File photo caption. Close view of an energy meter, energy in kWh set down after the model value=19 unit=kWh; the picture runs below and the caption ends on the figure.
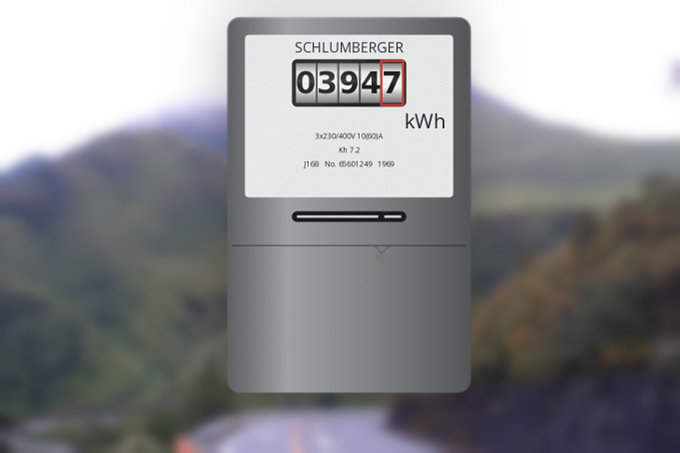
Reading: value=394.7 unit=kWh
